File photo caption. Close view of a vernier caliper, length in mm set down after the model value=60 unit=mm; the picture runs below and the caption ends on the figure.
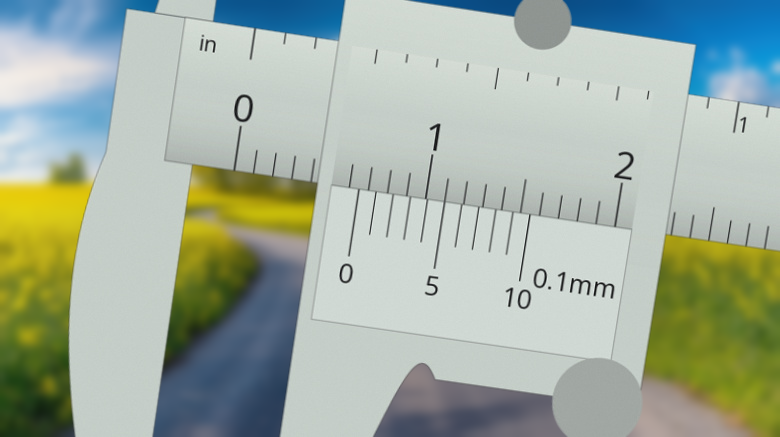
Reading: value=6.5 unit=mm
